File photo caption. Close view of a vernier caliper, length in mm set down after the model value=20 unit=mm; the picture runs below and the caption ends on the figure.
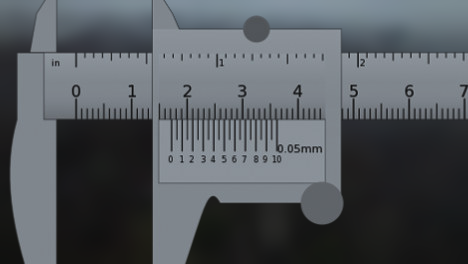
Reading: value=17.2 unit=mm
